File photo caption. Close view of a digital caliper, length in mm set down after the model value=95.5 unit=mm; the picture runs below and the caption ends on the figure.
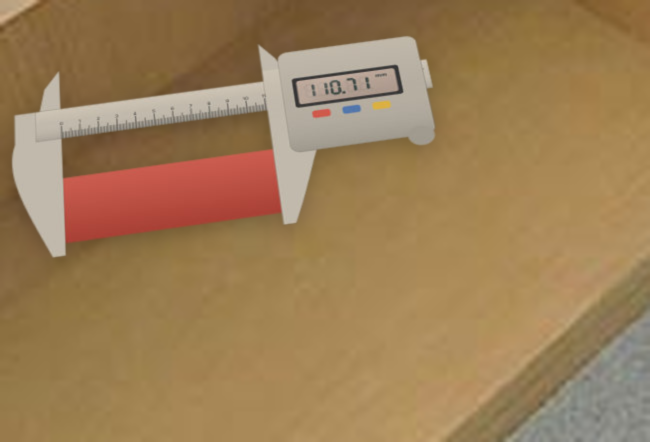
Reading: value=110.71 unit=mm
